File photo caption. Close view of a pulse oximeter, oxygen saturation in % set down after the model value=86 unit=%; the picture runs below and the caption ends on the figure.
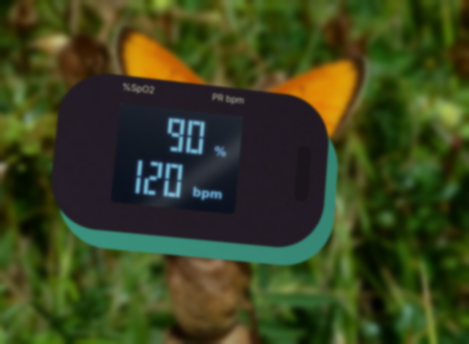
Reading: value=90 unit=%
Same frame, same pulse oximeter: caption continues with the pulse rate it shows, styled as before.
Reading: value=120 unit=bpm
